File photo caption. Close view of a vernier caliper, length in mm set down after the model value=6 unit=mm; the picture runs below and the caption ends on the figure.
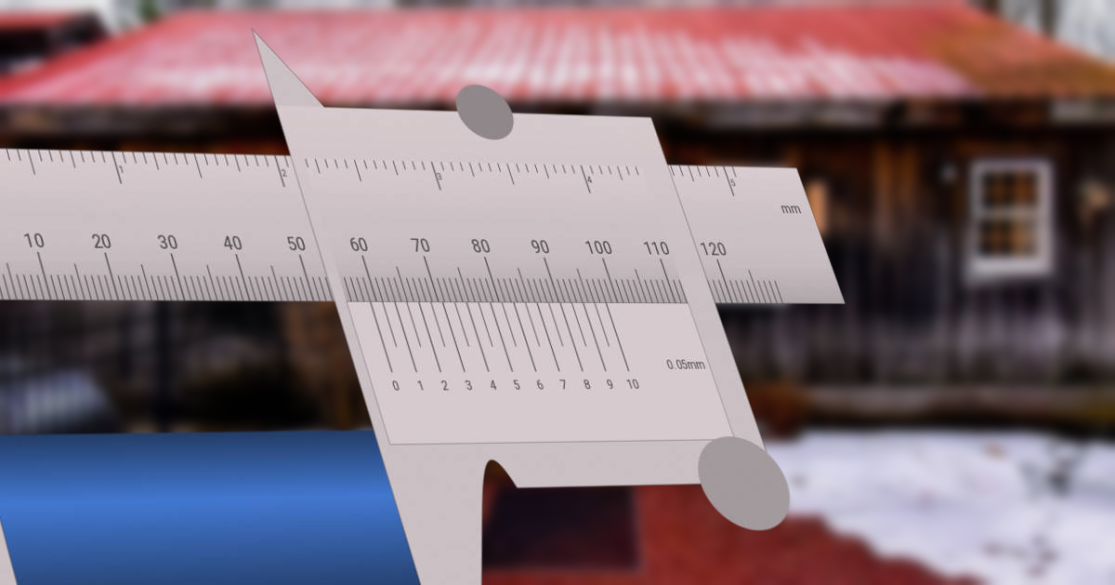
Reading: value=59.0 unit=mm
